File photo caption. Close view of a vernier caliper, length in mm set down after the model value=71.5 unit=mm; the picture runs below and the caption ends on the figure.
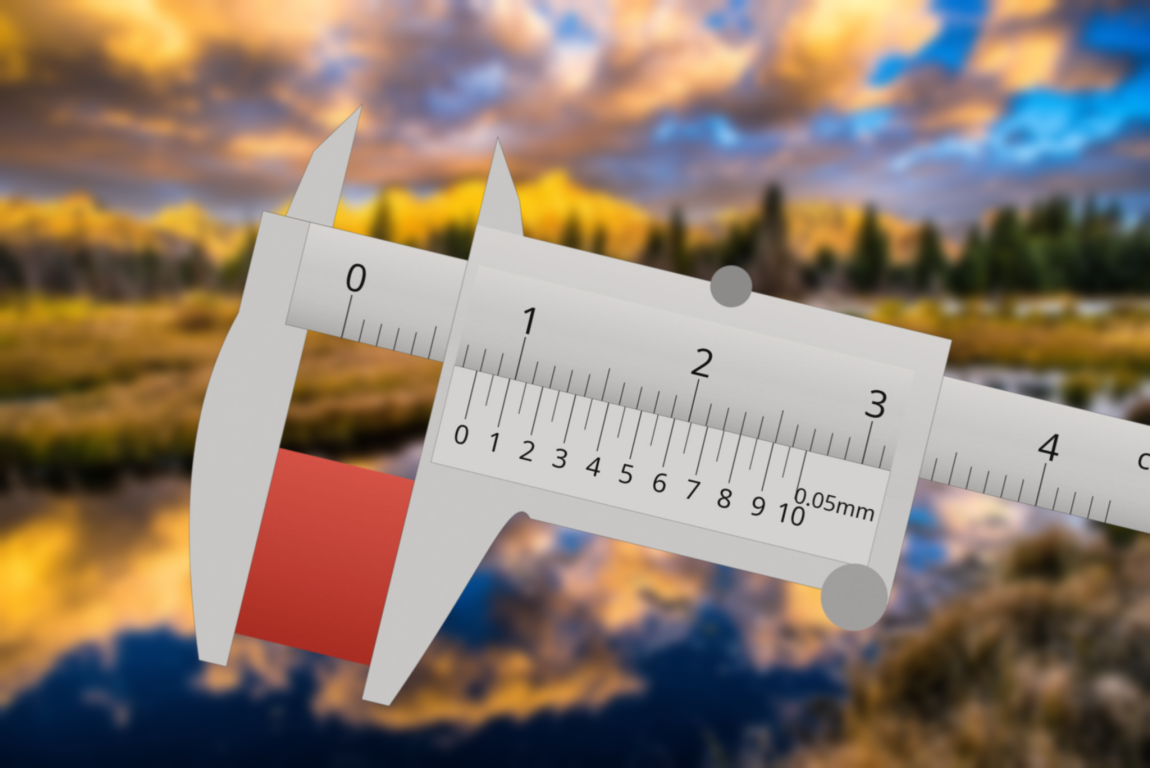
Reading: value=7.8 unit=mm
